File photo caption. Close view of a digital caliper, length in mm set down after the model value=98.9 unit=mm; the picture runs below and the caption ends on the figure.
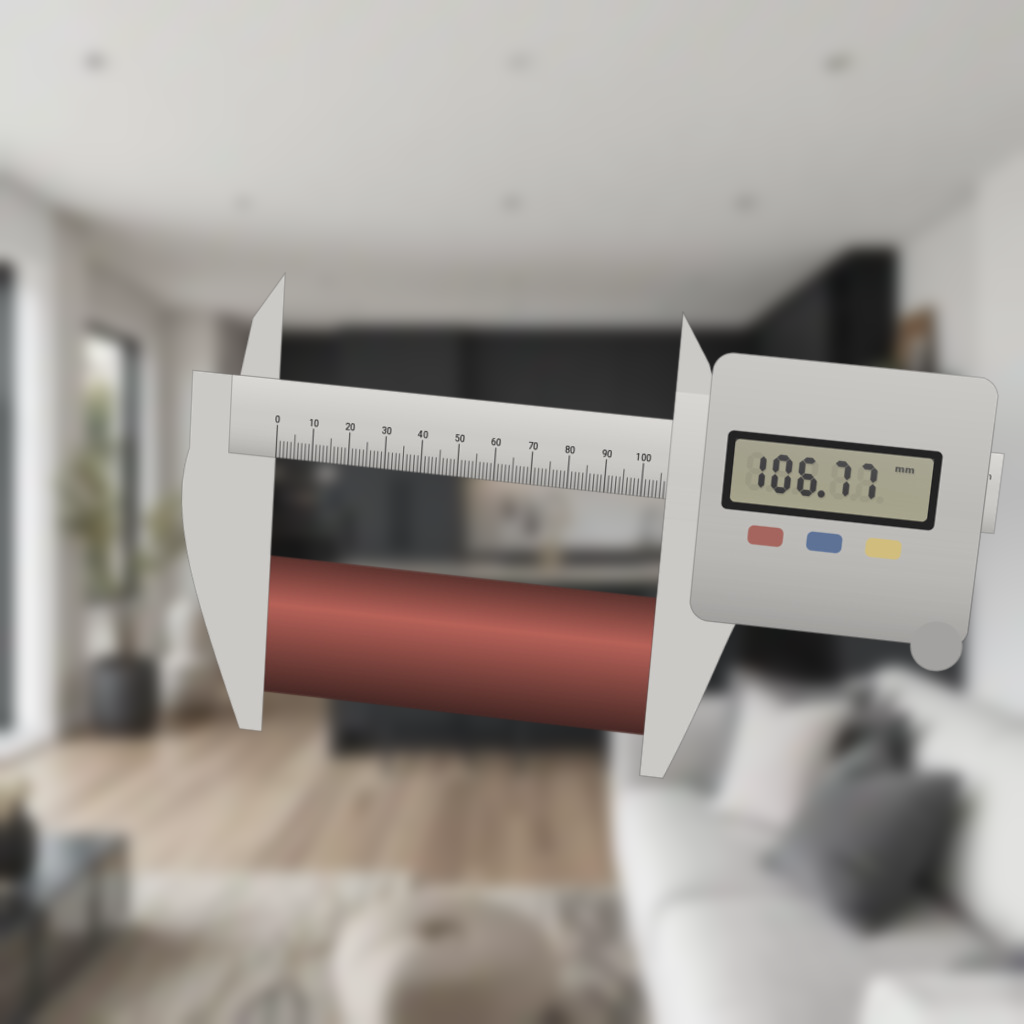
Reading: value=106.77 unit=mm
